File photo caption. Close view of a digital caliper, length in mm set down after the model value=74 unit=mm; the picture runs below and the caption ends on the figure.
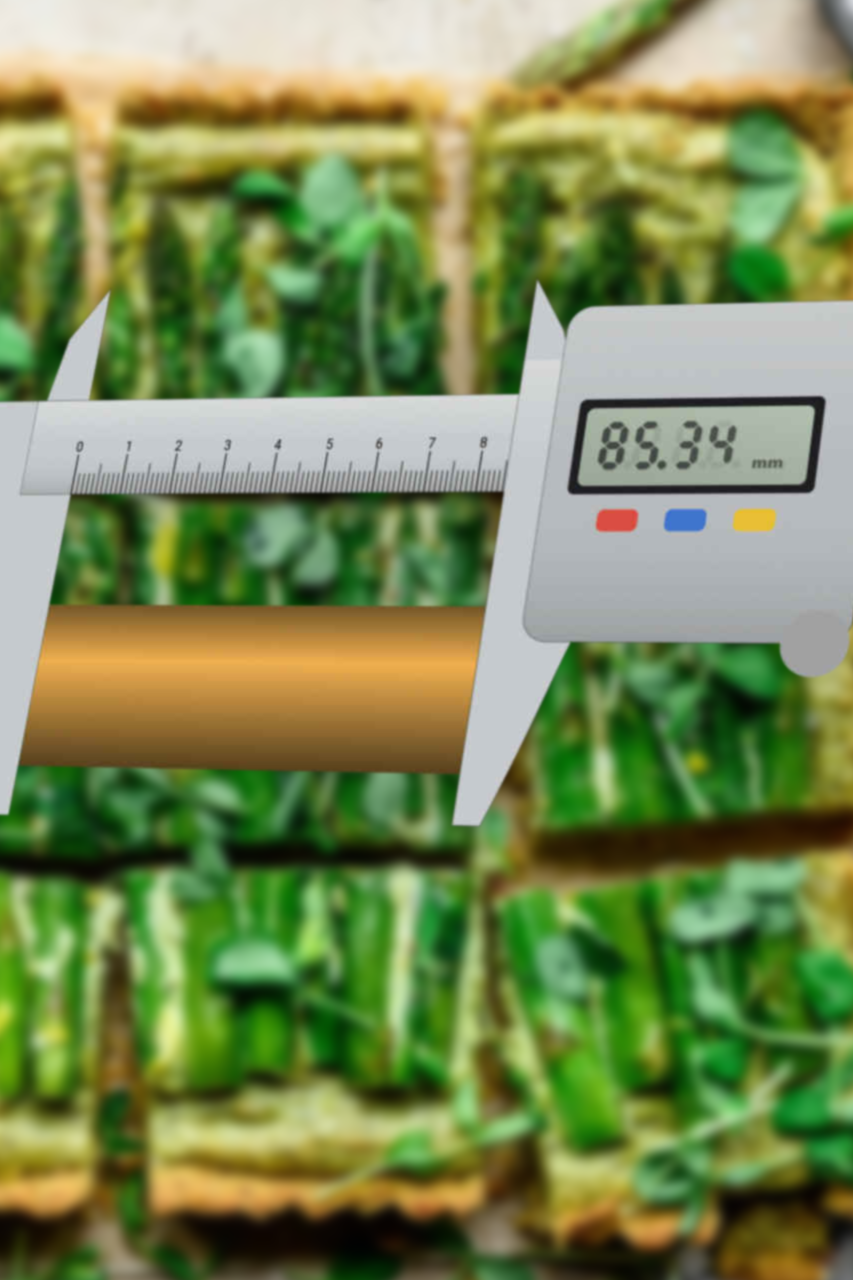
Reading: value=85.34 unit=mm
